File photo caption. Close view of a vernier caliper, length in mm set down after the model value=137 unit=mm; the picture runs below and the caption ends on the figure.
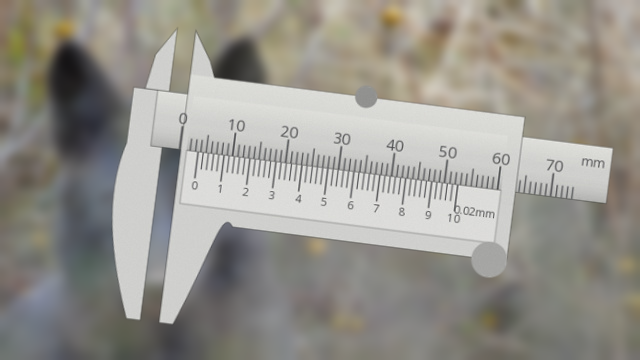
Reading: value=3.5 unit=mm
